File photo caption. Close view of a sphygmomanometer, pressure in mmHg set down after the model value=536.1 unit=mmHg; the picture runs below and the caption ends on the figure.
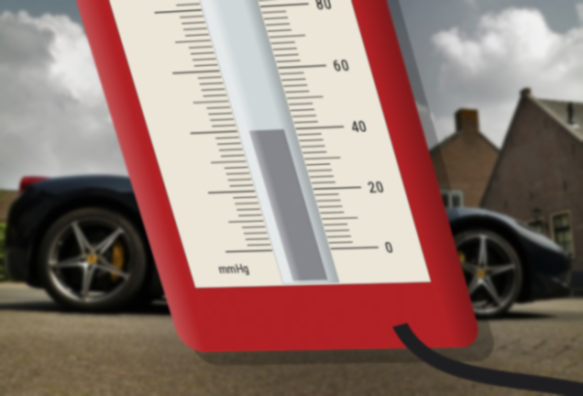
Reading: value=40 unit=mmHg
